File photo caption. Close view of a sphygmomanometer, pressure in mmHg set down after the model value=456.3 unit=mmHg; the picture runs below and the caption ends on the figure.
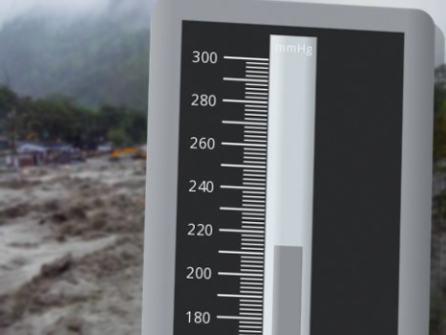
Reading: value=214 unit=mmHg
